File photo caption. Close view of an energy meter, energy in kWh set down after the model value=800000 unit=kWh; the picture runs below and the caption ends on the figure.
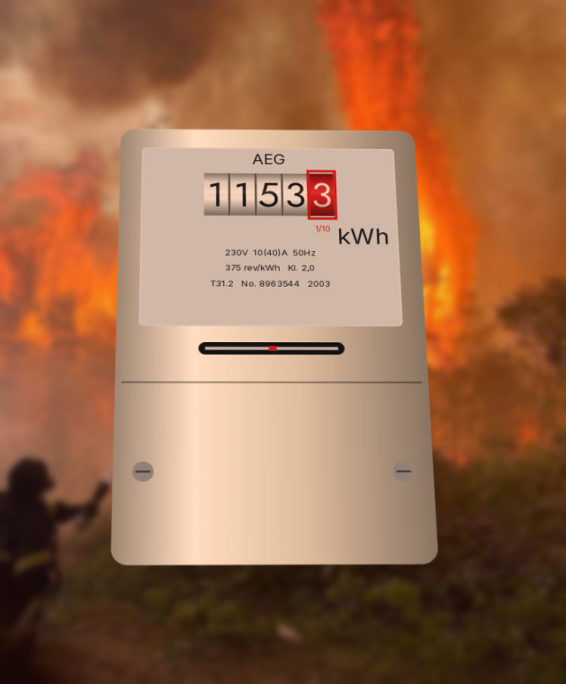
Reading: value=1153.3 unit=kWh
